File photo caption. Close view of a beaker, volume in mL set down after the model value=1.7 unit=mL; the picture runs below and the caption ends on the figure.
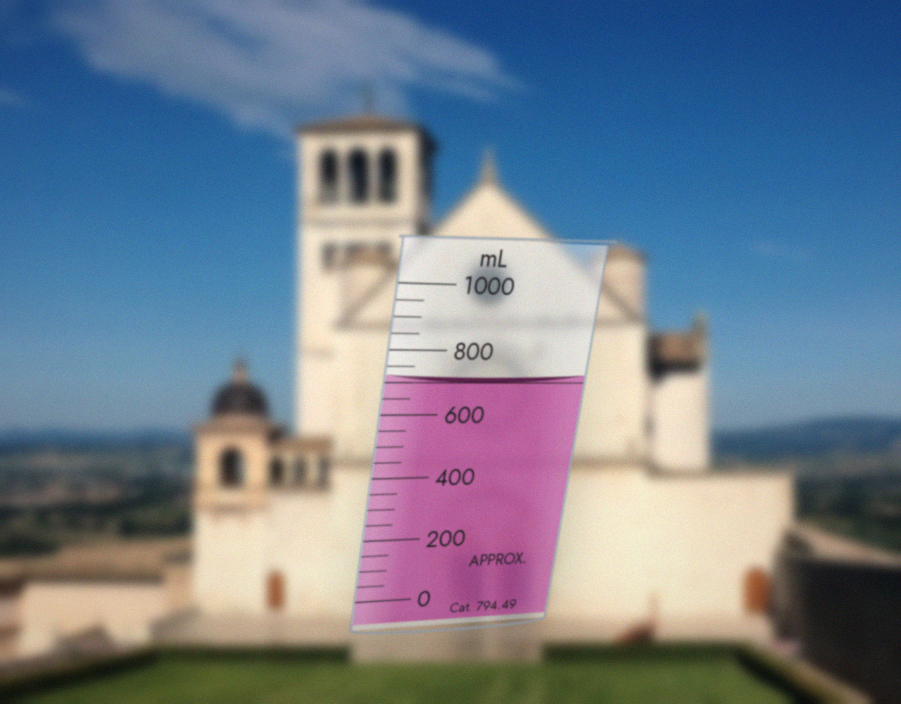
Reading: value=700 unit=mL
